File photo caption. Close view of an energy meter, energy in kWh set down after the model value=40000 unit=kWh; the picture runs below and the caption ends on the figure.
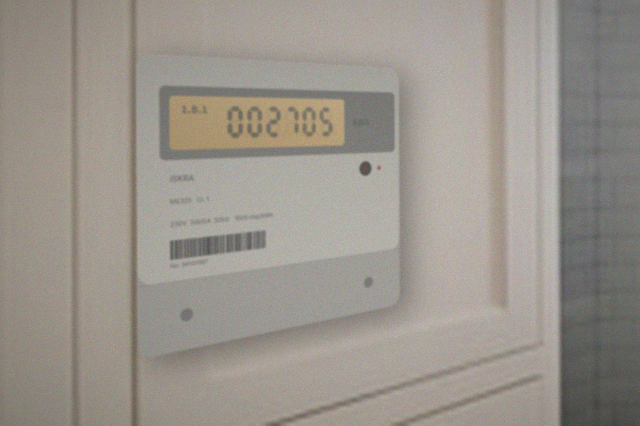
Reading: value=2705 unit=kWh
